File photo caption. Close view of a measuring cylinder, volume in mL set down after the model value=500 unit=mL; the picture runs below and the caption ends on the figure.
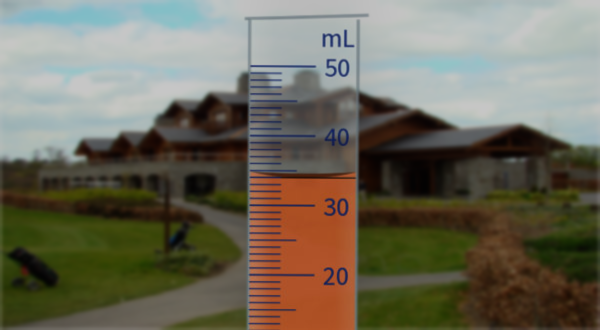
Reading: value=34 unit=mL
